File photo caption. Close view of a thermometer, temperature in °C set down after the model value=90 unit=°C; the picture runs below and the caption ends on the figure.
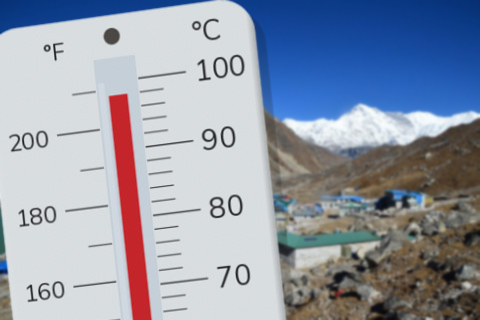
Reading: value=98 unit=°C
